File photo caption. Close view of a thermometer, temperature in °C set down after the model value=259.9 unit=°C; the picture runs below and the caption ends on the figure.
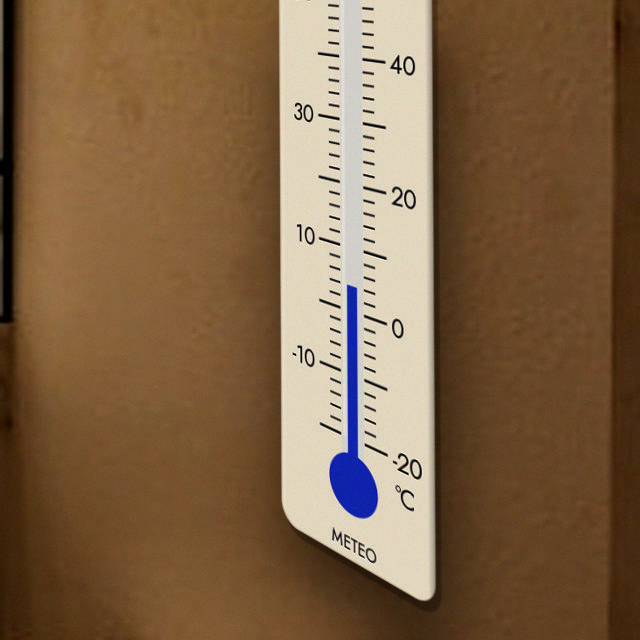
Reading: value=4 unit=°C
